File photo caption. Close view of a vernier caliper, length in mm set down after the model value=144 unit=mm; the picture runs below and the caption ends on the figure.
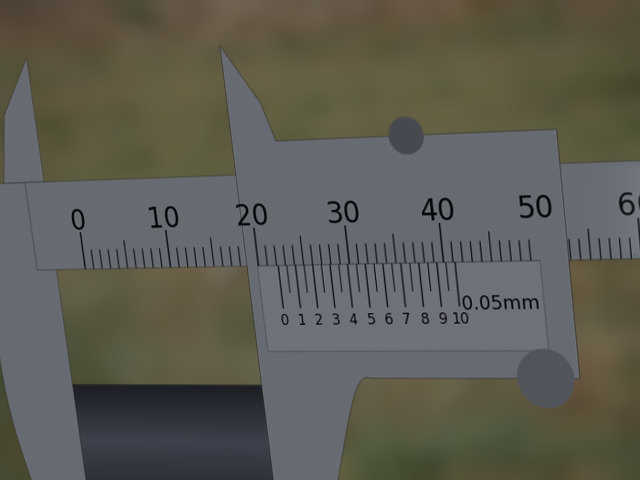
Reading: value=22.2 unit=mm
